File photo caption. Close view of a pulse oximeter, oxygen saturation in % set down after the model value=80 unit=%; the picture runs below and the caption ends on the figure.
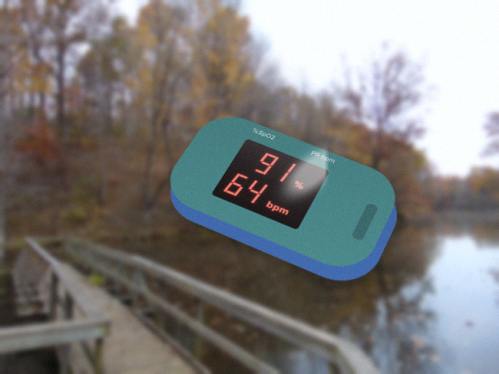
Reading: value=91 unit=%
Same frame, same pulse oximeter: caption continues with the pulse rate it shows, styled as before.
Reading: value=64 unit=bpm
